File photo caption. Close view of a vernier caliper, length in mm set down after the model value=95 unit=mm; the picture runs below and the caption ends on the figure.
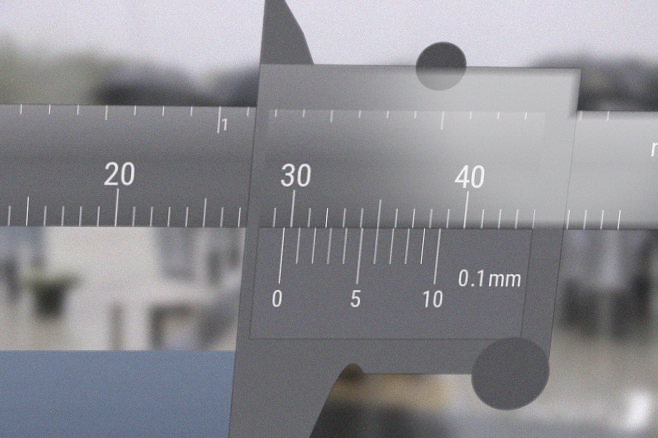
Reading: value=29.6 unit=mm
